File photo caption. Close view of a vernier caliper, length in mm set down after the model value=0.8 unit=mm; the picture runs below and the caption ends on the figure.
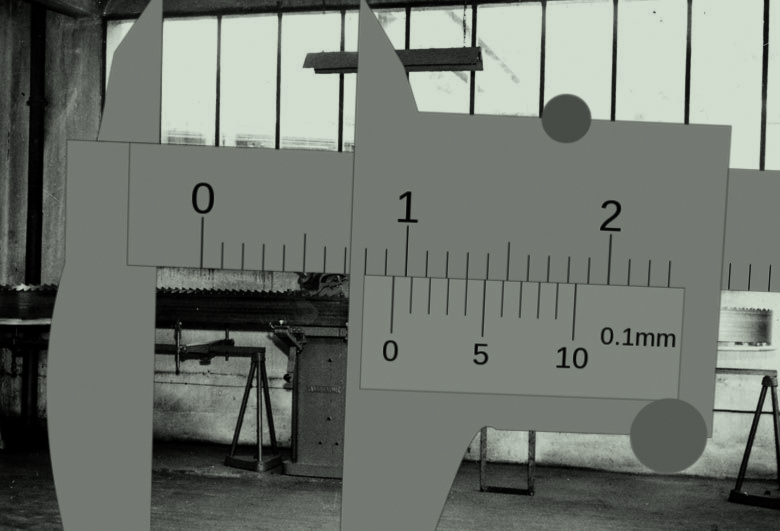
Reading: value=9.4 unit=mm
